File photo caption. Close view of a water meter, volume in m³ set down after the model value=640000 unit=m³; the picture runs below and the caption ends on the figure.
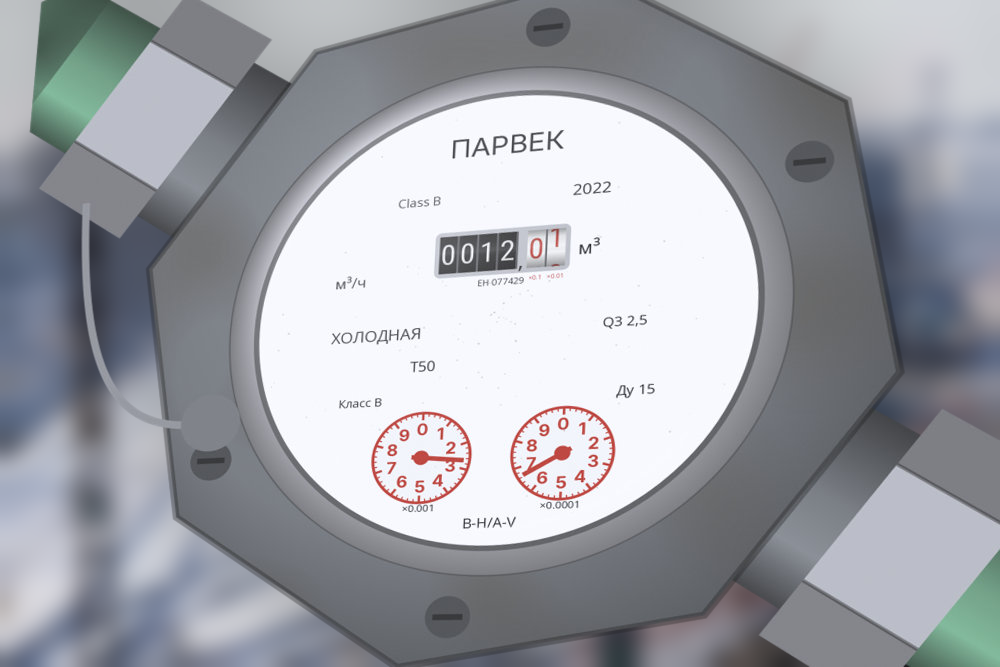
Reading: value=12.0126 unit=m³
